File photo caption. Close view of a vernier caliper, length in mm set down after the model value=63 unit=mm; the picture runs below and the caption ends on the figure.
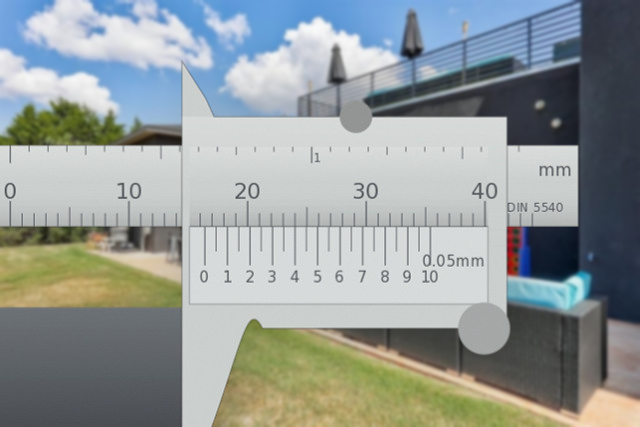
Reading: value=16.4 unit=mm
